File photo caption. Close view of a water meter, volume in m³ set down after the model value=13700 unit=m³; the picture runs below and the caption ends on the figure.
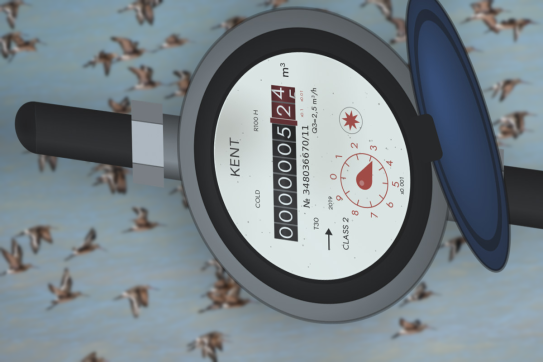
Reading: value=5.243 unit=m³
